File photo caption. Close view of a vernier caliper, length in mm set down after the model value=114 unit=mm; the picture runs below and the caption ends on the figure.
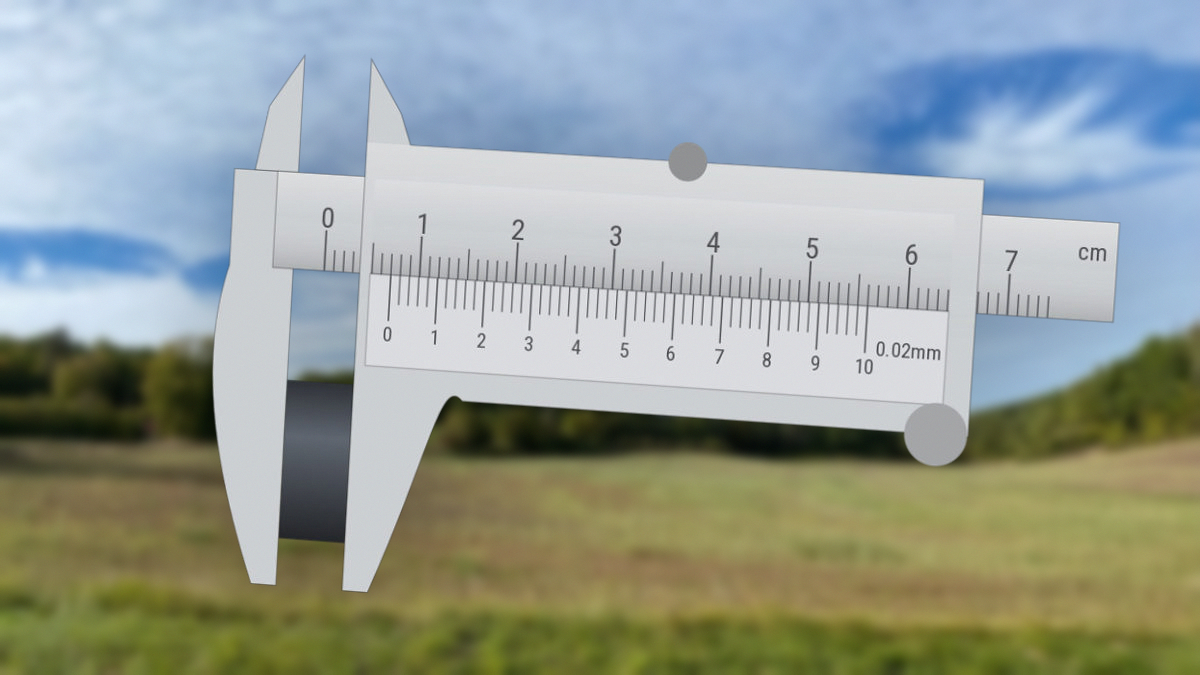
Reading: value=7.0 unit=mm
